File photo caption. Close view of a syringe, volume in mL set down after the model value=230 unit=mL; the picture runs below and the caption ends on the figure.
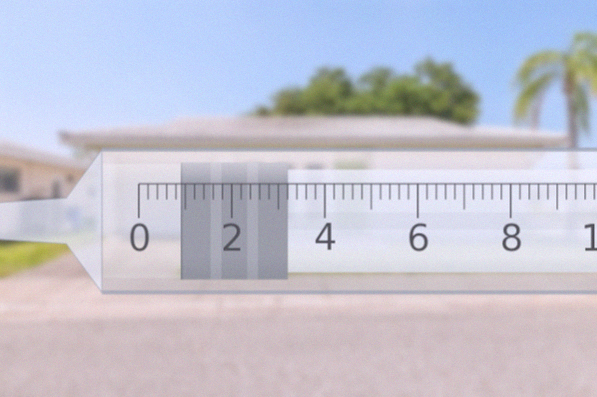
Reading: value=0.9 unit=mL
